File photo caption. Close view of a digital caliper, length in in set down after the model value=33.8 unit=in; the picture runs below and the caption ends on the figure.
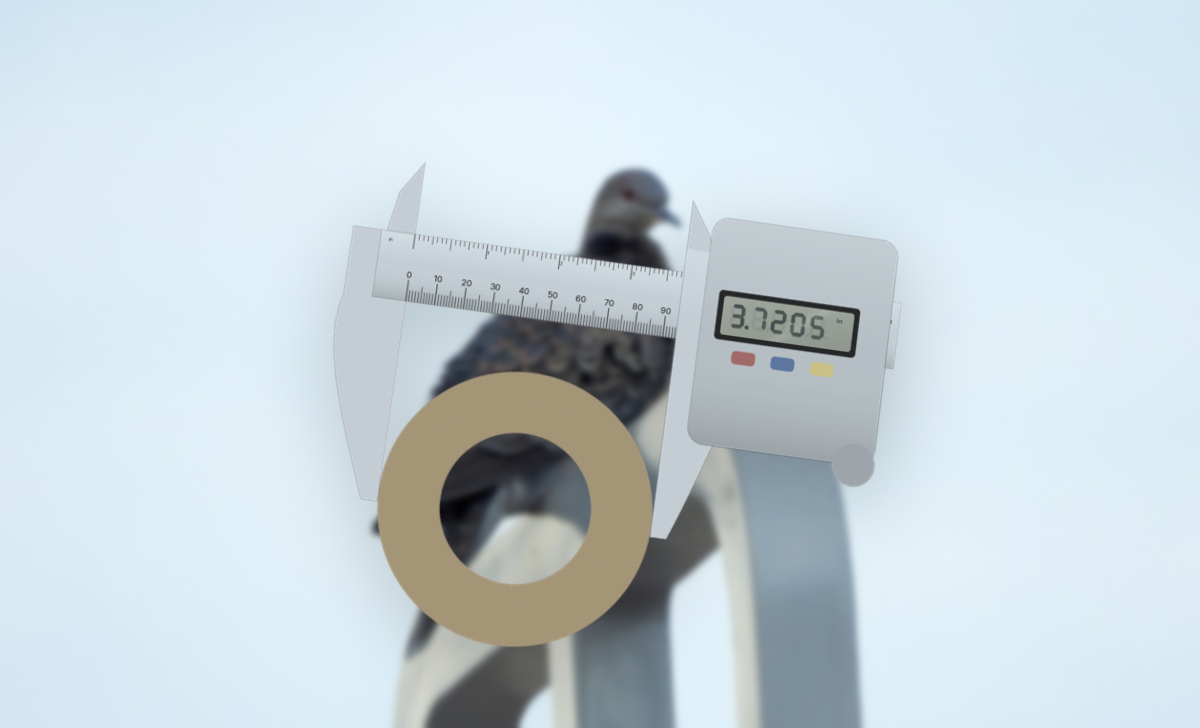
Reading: value=3.7205 unit=in
